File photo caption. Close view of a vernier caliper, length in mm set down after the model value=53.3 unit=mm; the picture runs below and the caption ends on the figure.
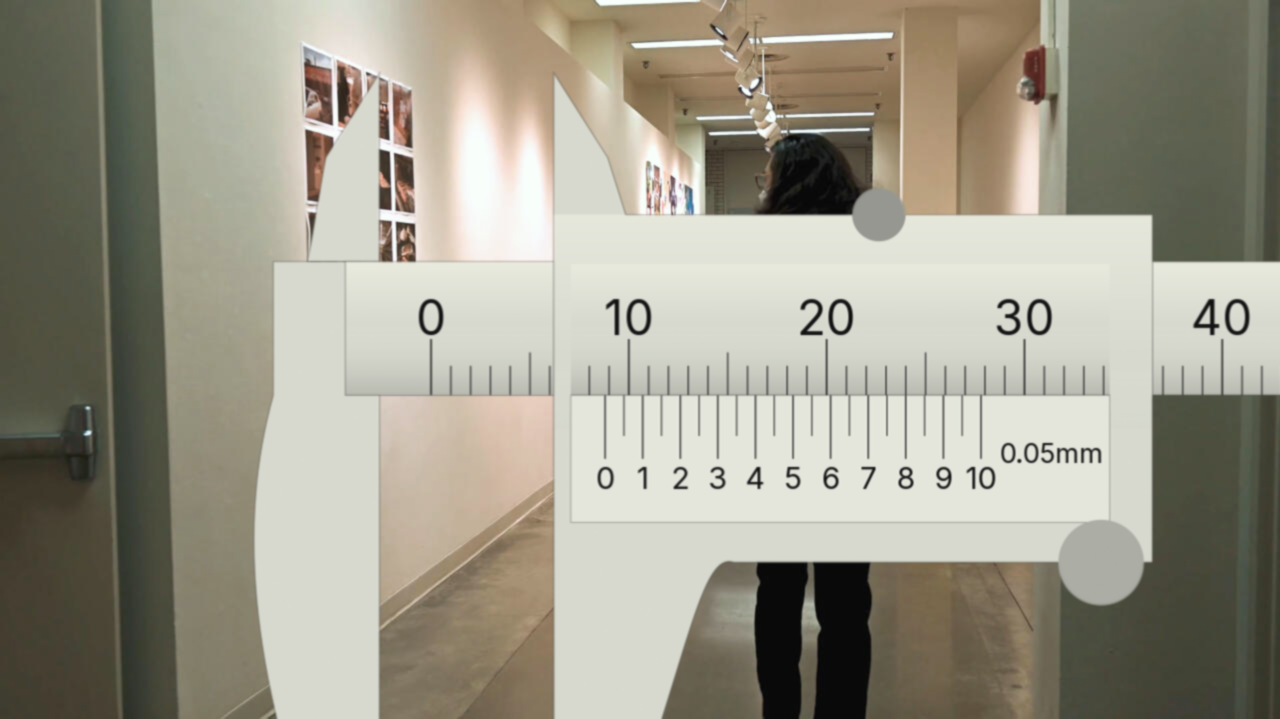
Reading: value=8.8 unit=mm
